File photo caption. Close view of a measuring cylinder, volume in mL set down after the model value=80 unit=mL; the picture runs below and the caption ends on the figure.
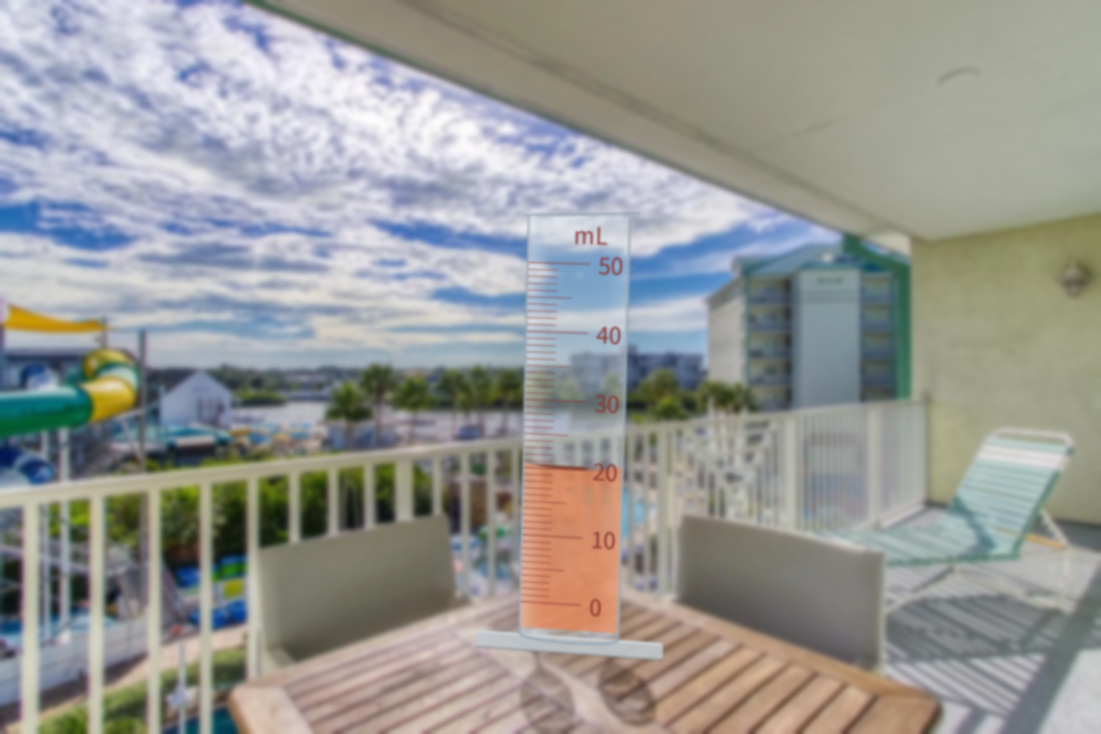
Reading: value=20 unit=mL
